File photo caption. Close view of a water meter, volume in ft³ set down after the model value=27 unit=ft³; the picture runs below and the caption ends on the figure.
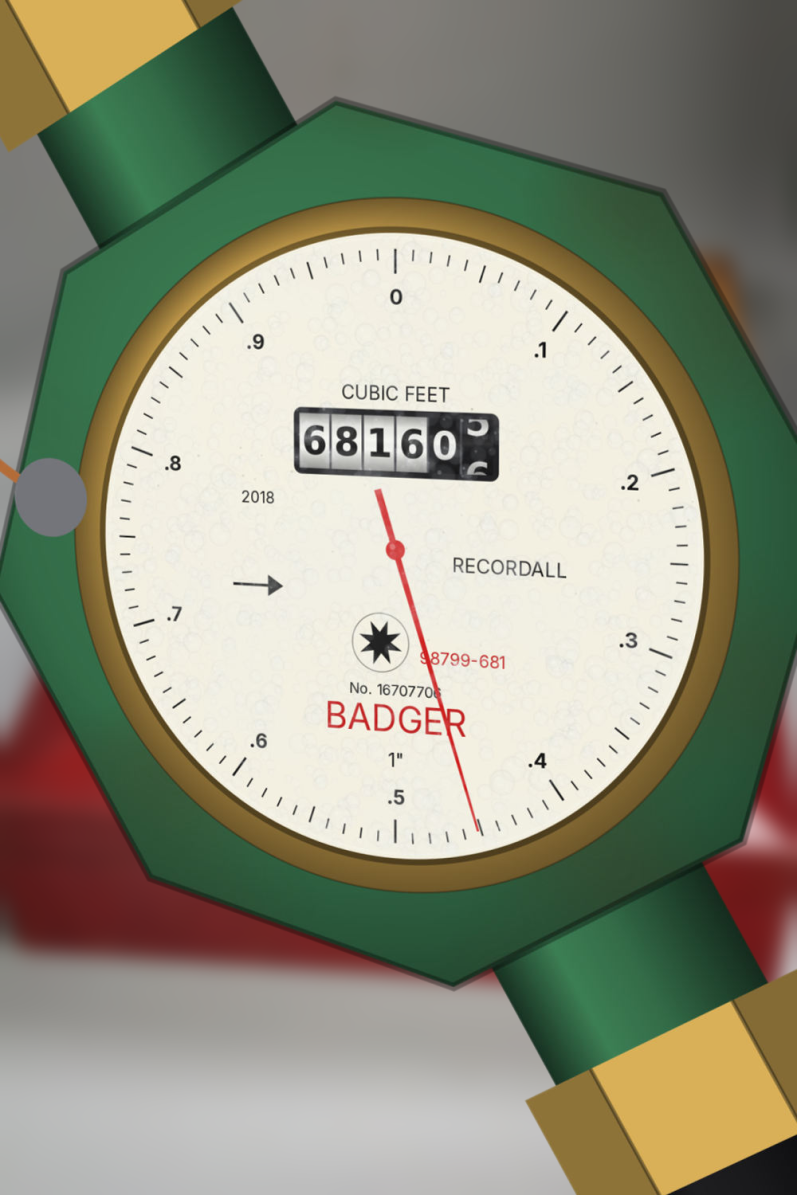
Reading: value=681605.45 unit=ft³
